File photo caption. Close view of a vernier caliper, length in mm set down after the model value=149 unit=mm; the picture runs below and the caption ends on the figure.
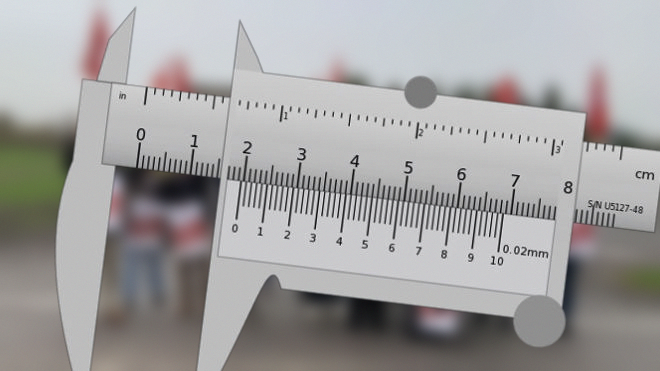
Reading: value=19.5 unit=mm
